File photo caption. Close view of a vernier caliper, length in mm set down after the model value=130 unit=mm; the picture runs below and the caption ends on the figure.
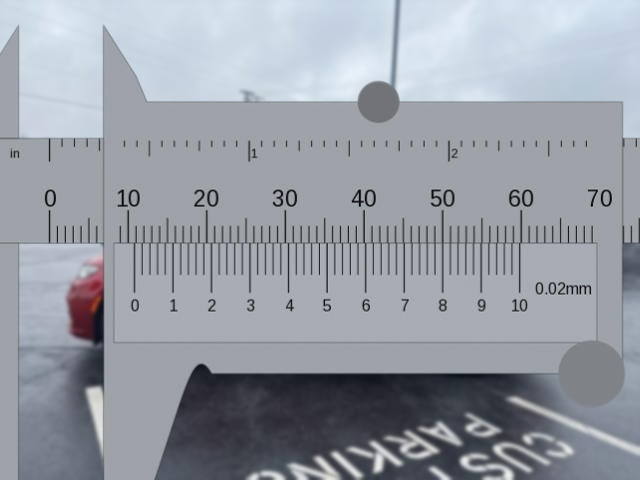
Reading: value=10.8 unit=mm
